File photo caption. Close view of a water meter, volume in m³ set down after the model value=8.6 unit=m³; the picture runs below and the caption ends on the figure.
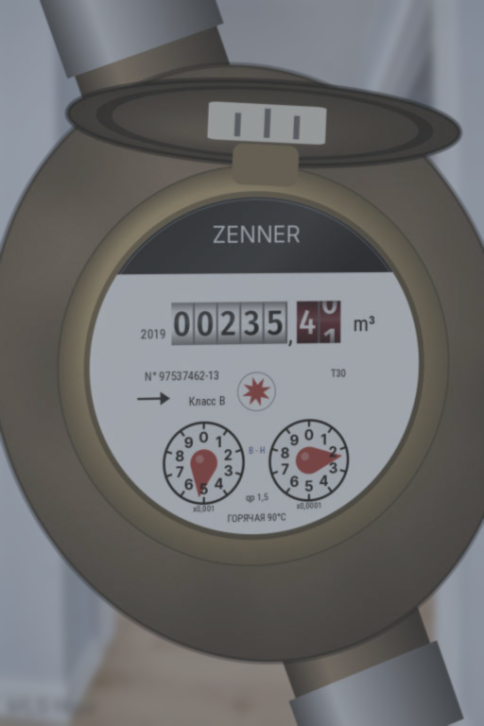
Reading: value=235.4052 unit=m³
